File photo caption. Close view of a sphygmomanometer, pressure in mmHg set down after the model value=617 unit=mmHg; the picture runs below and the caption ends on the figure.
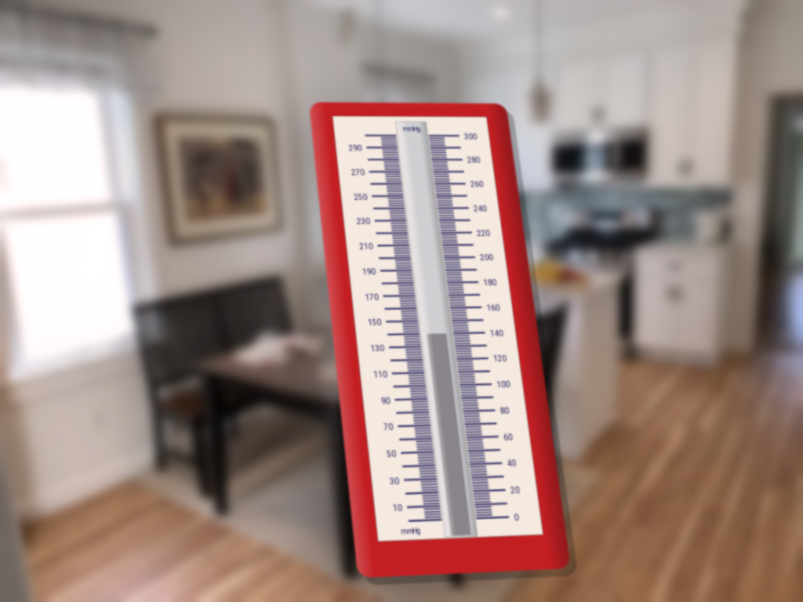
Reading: value=140 unit=mmHg
